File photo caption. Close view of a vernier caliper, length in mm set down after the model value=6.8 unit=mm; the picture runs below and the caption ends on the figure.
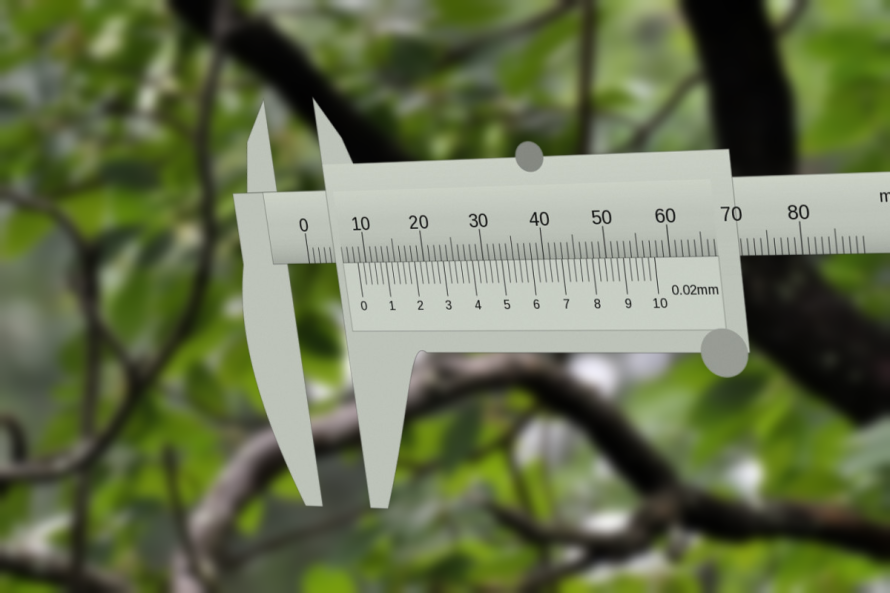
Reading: value=8.6 unit=mm
